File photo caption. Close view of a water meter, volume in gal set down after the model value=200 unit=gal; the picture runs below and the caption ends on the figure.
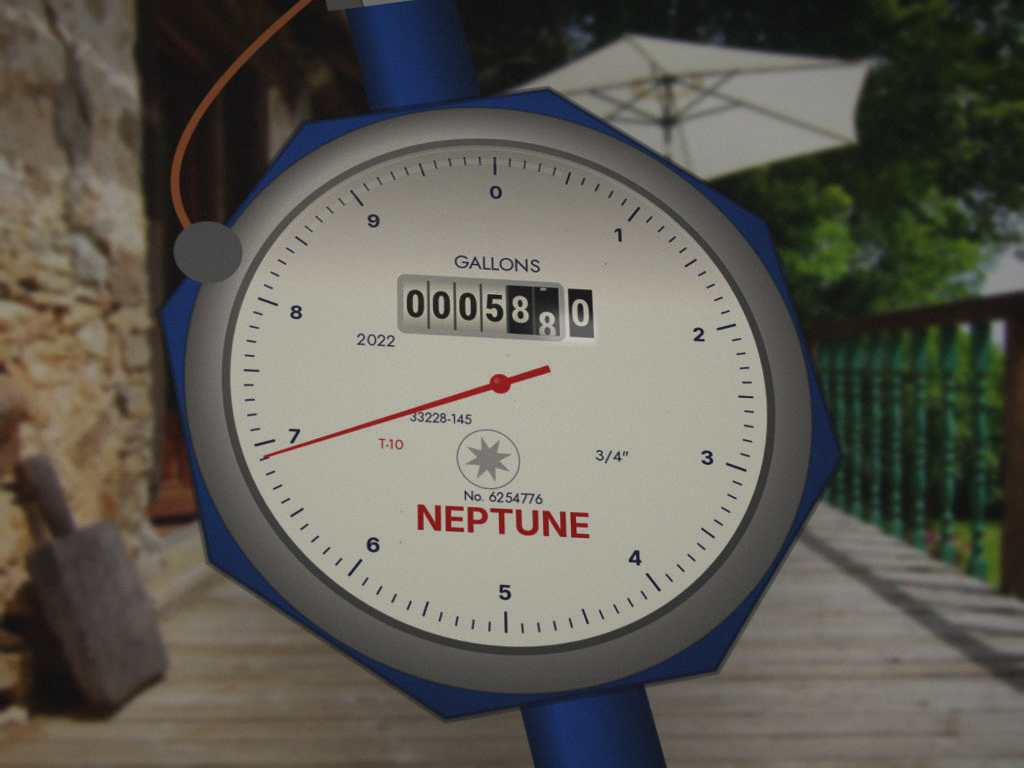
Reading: value=5876.9 unit=gal
